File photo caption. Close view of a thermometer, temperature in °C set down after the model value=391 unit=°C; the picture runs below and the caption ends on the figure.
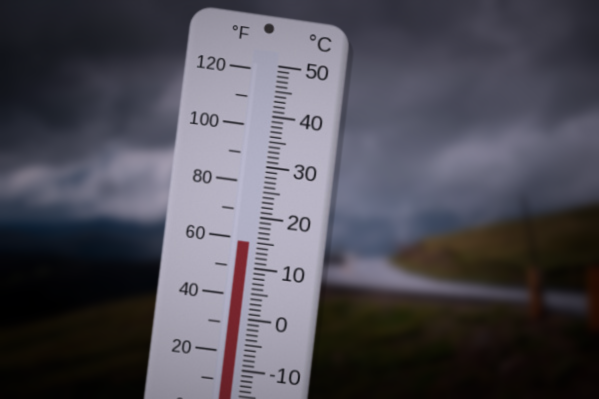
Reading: value=15 unit=°C
